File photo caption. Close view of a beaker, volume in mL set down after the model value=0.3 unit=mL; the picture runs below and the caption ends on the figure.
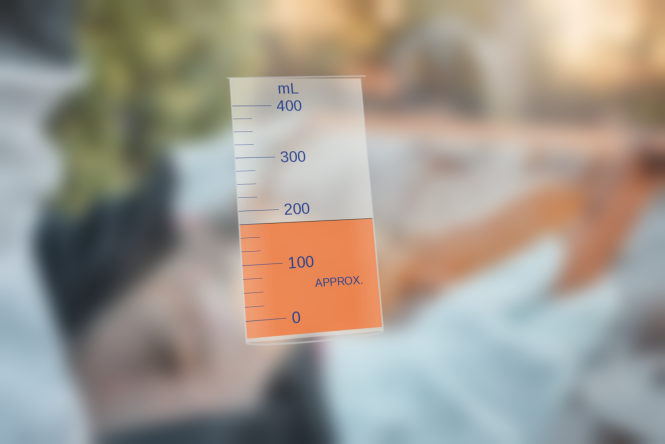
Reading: value=175 unit=mL
